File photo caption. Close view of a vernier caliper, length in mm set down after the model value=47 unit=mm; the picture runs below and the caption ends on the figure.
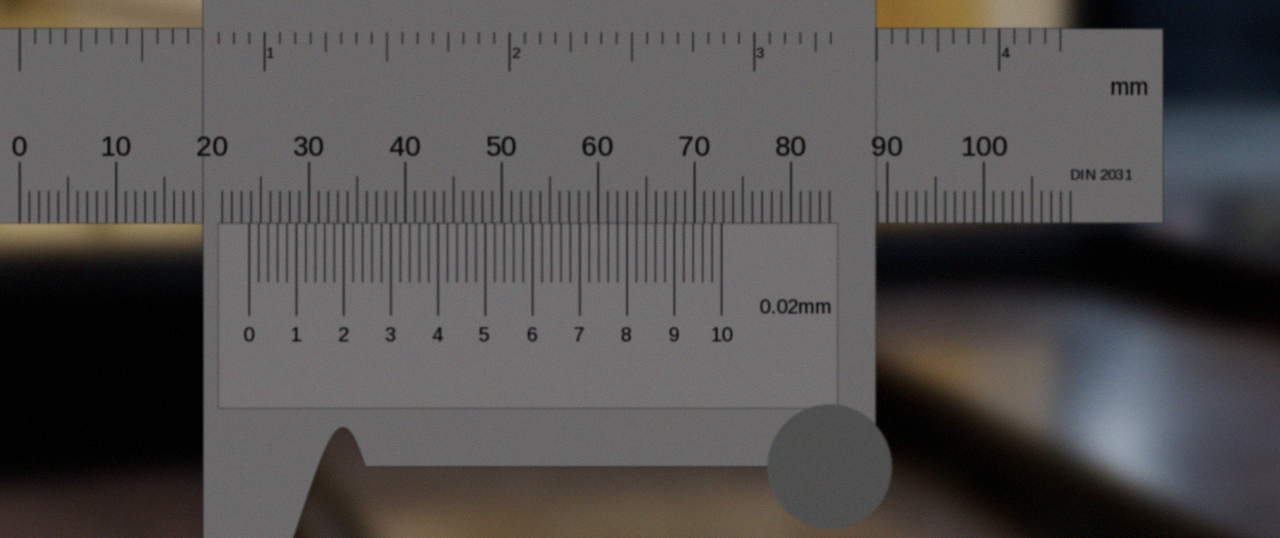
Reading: value=23.8 unit=mm
